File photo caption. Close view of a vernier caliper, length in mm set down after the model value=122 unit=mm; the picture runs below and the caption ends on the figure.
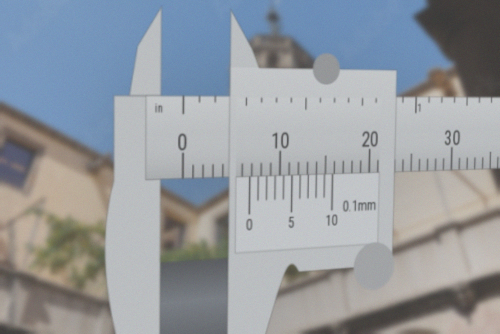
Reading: value=6.8 unit=mm
